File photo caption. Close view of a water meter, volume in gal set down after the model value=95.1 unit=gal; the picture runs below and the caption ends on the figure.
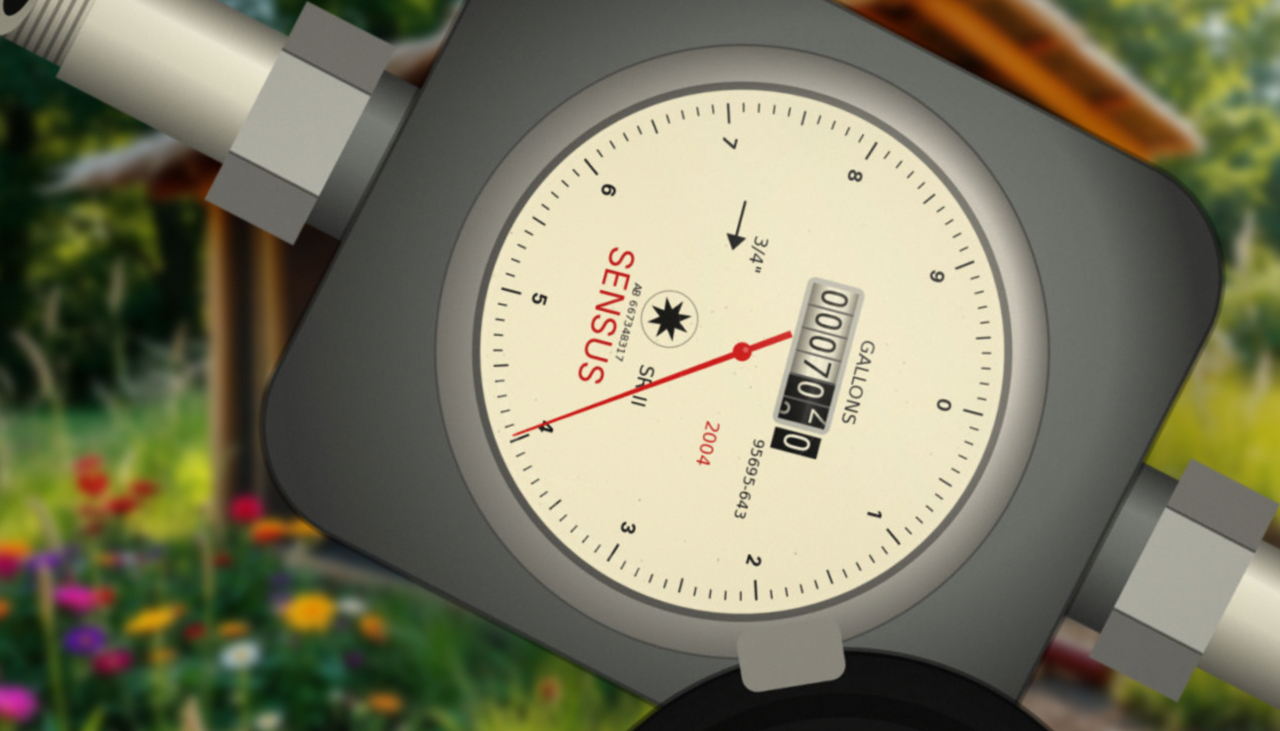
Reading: value=7024.0 unit=gal
